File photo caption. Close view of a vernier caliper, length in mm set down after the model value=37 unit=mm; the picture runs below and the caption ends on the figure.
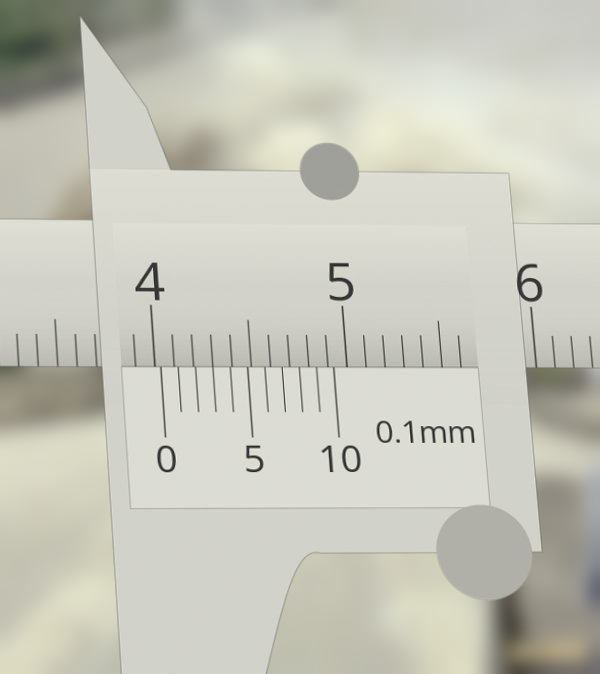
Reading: value=40.3 unit=mm
